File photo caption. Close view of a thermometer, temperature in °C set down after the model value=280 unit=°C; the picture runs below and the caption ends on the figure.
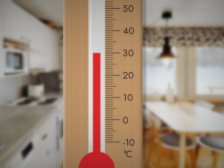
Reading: value=30 unit=°C
